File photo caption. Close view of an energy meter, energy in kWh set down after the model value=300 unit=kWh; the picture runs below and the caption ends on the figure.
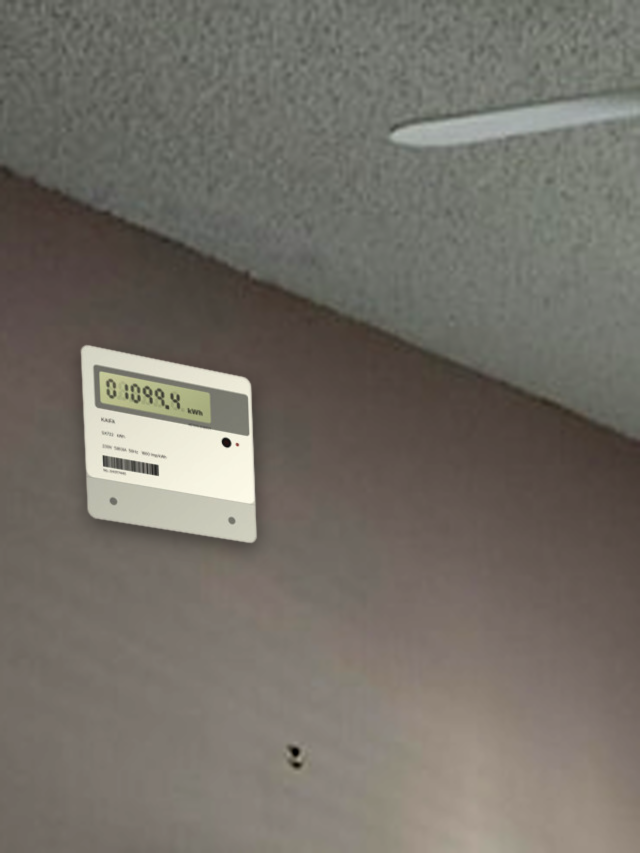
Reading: value=1099.4 unit=kWh
